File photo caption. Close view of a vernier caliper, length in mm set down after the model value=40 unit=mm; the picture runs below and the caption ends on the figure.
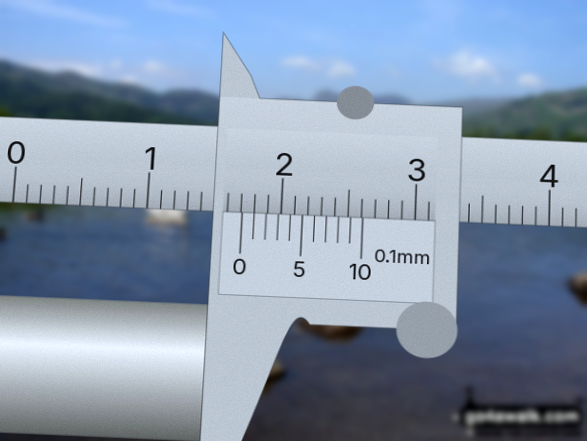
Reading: value=17.1 unit=mm
